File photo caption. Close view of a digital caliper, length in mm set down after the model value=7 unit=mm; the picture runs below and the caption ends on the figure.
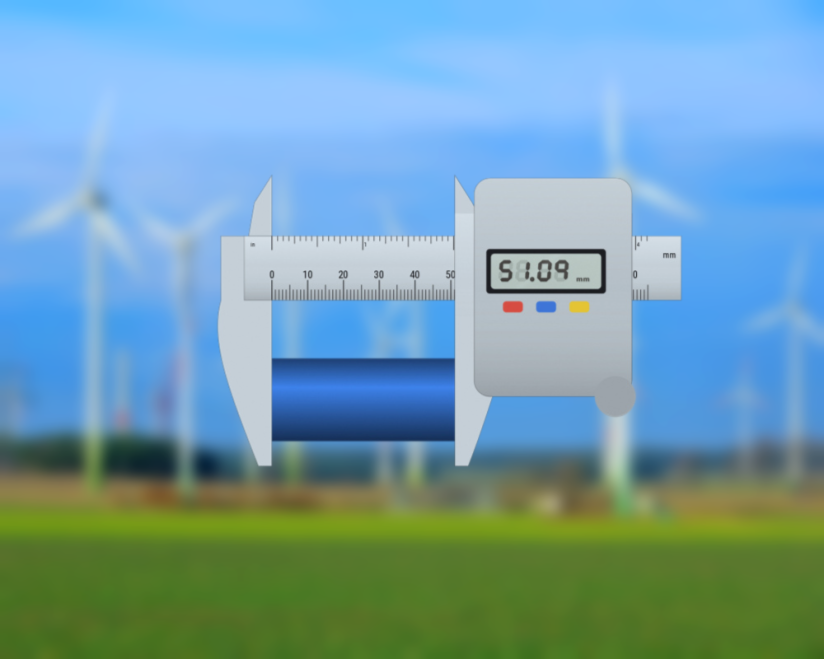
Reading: value=51.09 unit=mm
